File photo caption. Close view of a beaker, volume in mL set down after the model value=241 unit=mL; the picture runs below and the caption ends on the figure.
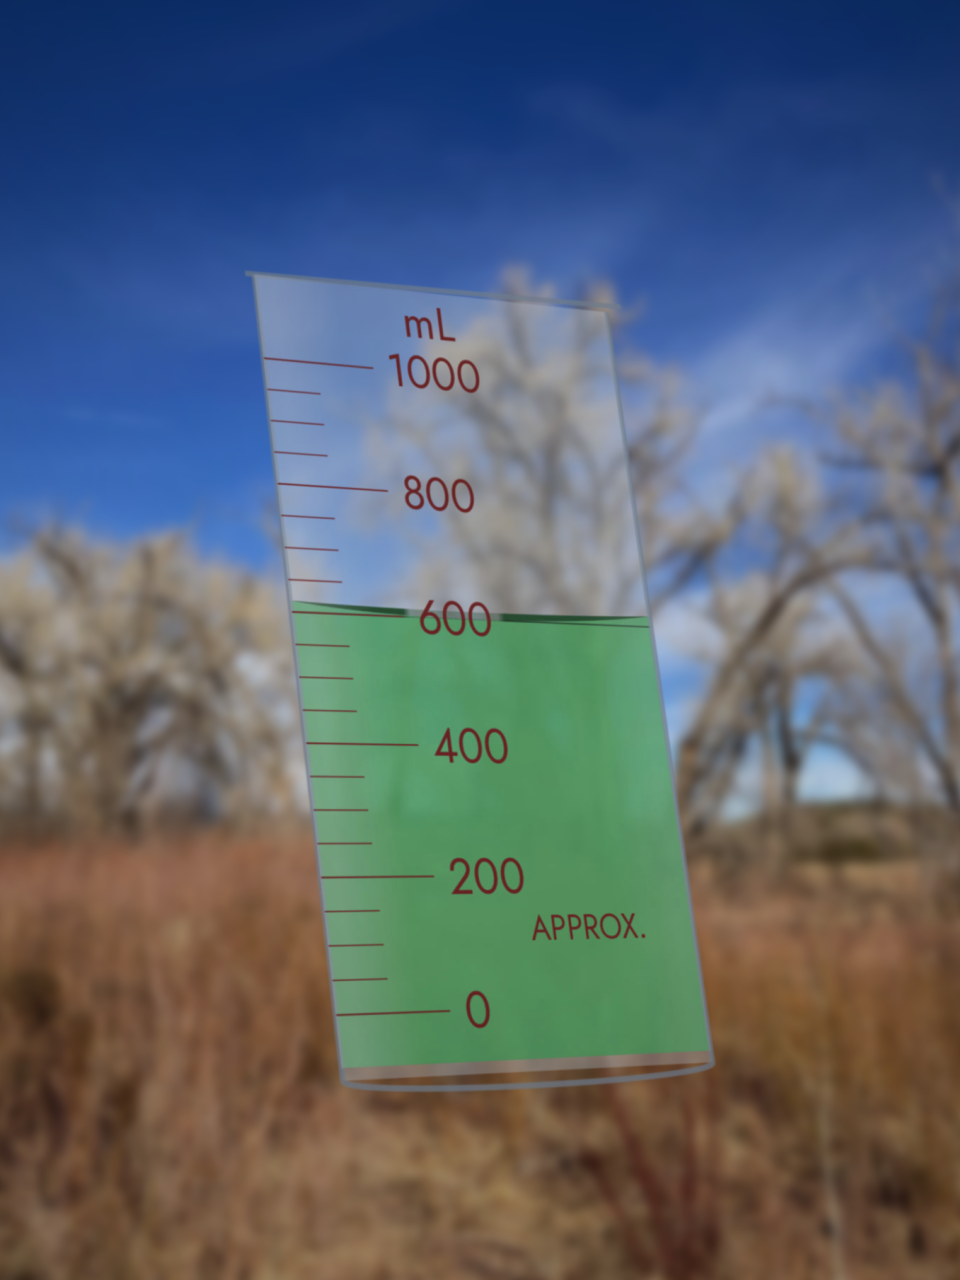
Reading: value=600 unit=mL
